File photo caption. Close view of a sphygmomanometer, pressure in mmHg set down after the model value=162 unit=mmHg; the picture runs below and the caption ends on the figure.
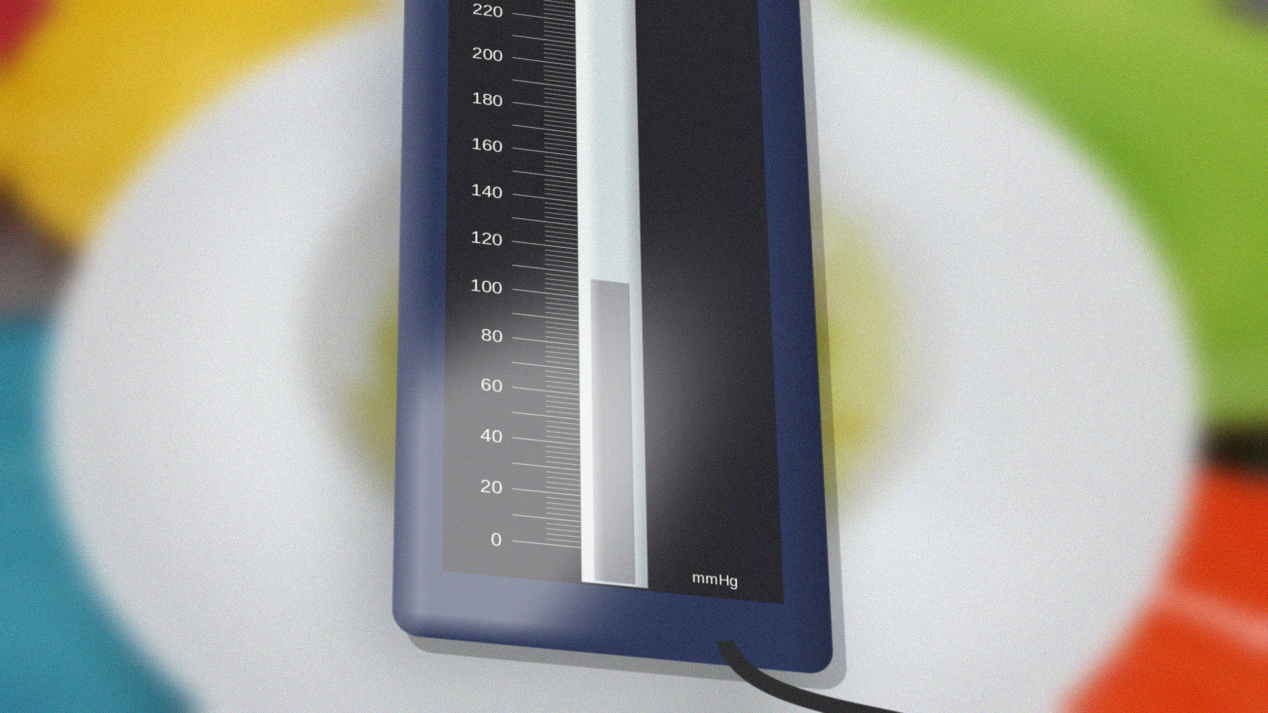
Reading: value=108 unit=mmHg
